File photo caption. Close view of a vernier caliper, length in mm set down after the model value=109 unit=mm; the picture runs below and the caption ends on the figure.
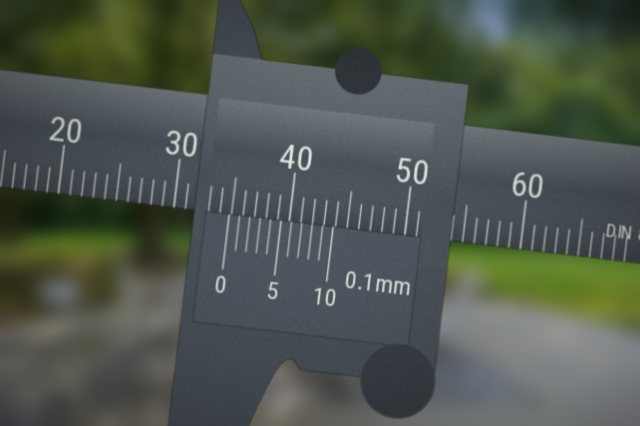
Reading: value=34.8 unit=mm
